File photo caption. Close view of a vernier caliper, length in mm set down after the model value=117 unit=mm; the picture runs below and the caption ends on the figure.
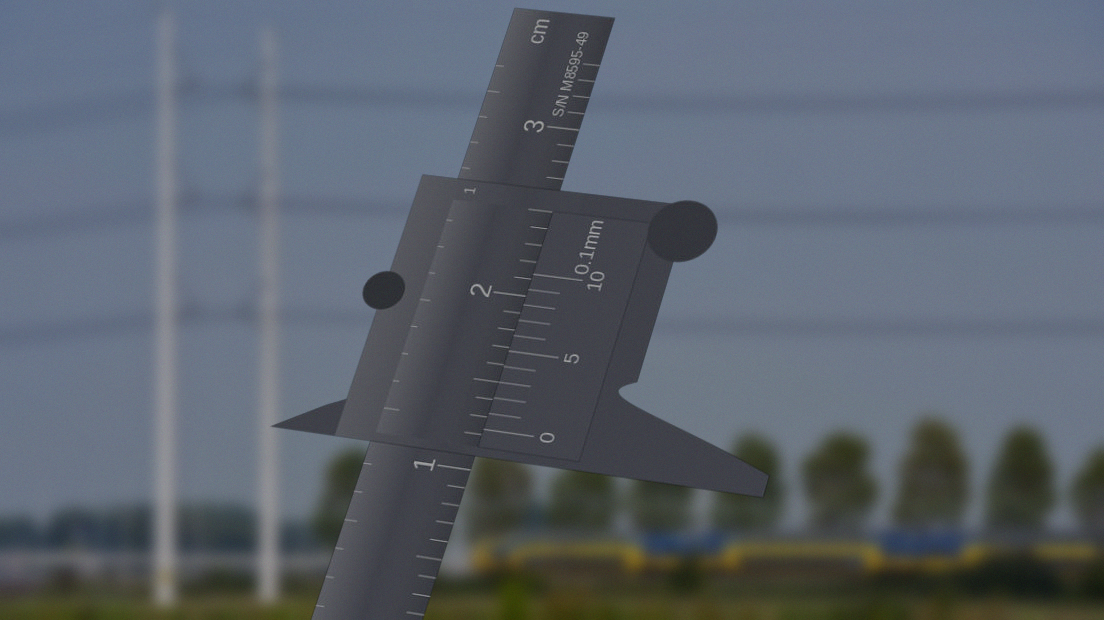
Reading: value=12.3 unit=mm
